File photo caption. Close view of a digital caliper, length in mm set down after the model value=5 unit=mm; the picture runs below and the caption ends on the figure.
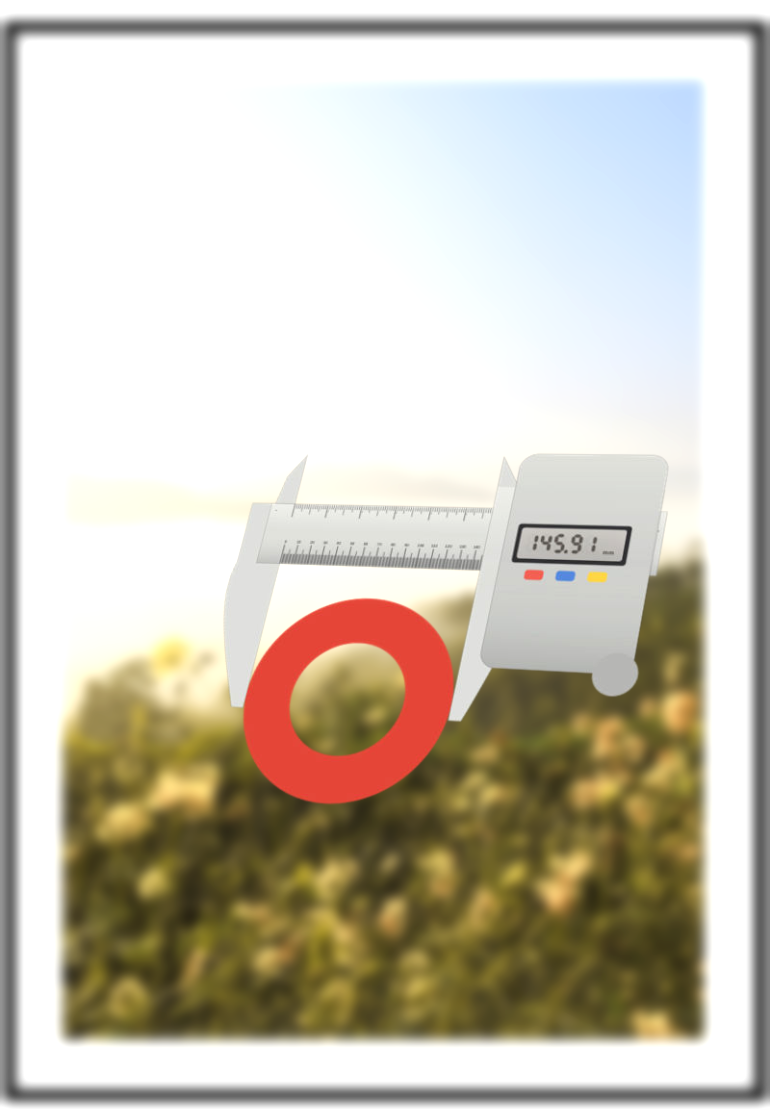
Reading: value=145.91 unit=mm
